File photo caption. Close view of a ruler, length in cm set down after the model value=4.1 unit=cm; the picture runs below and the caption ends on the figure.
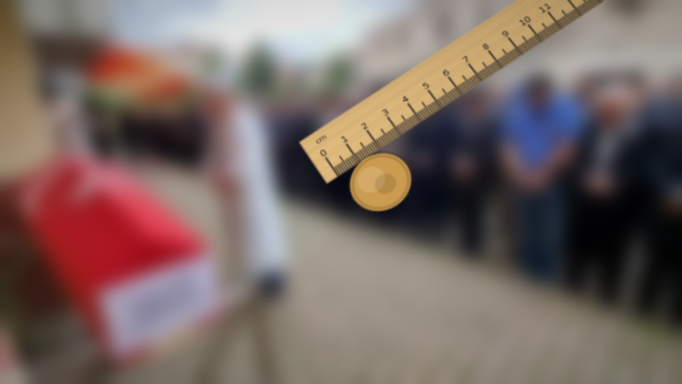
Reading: value=2.5 unit=cm
